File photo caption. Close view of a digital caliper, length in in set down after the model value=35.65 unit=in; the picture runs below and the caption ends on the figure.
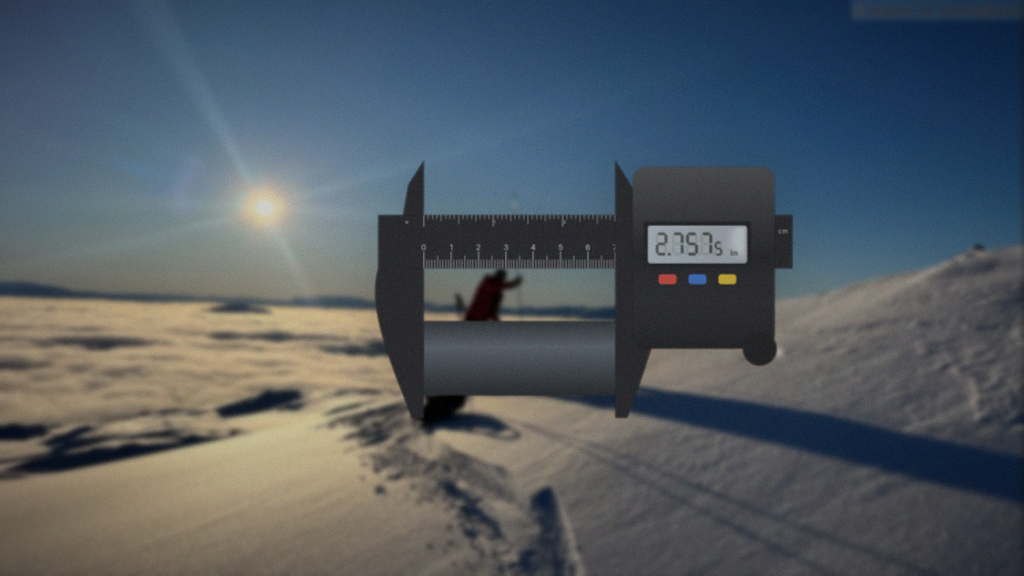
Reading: value=2.7575 unit=in
